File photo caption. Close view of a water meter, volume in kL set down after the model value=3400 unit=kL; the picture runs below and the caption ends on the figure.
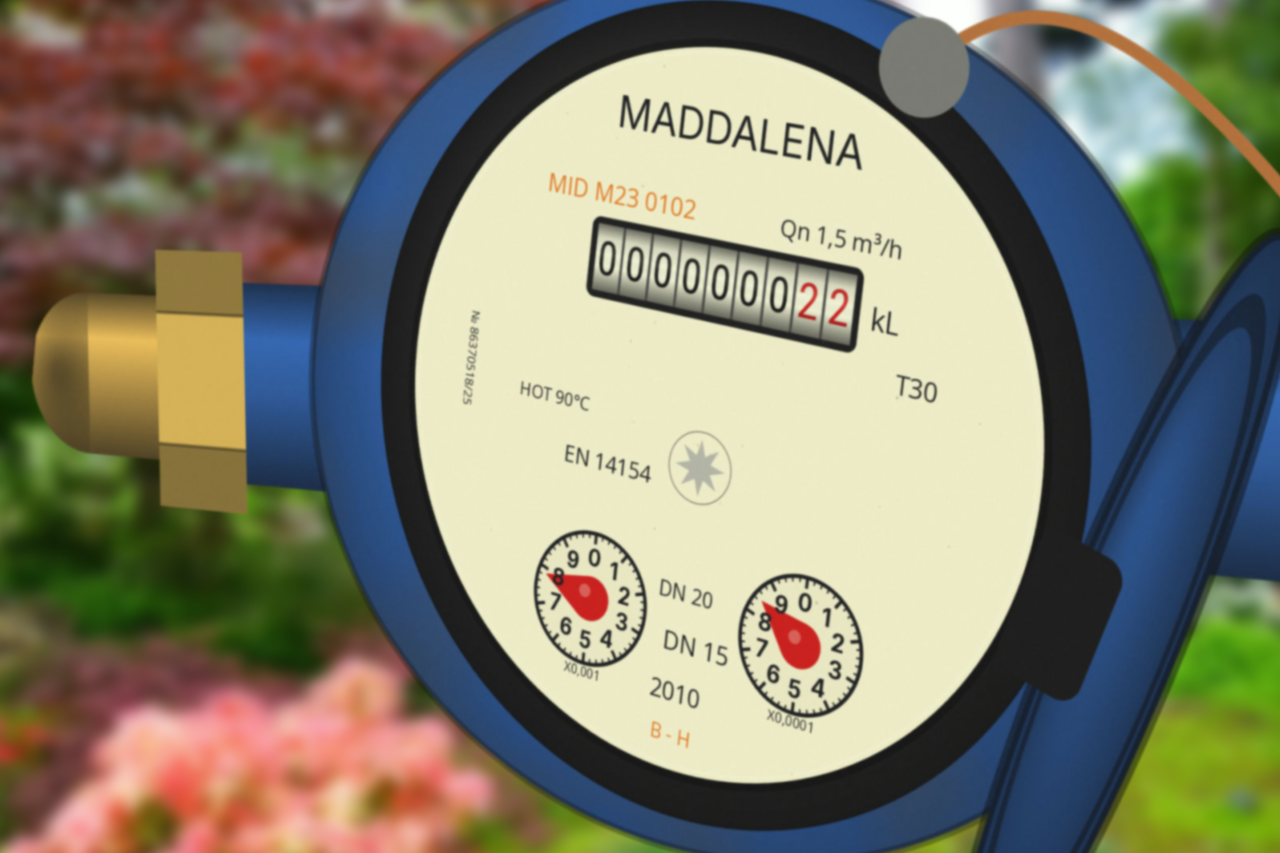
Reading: value=0.2278 unit=kL
